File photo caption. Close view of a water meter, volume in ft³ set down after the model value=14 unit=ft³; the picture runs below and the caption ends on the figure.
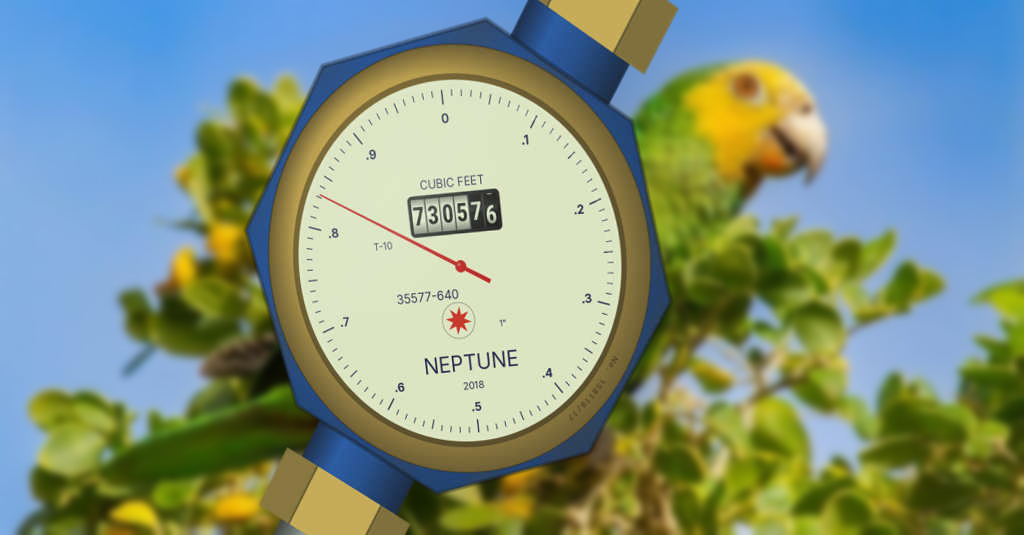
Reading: value=730575.83 unit=ft³
